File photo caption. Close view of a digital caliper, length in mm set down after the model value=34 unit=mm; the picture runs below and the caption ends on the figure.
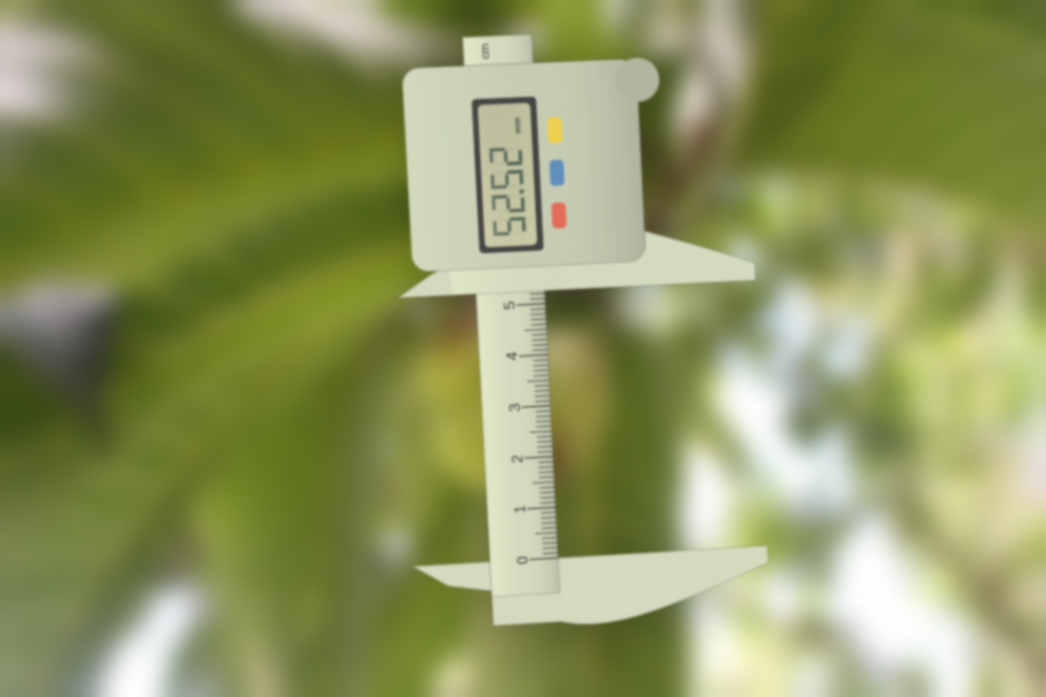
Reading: value=52.52 unit=mm
